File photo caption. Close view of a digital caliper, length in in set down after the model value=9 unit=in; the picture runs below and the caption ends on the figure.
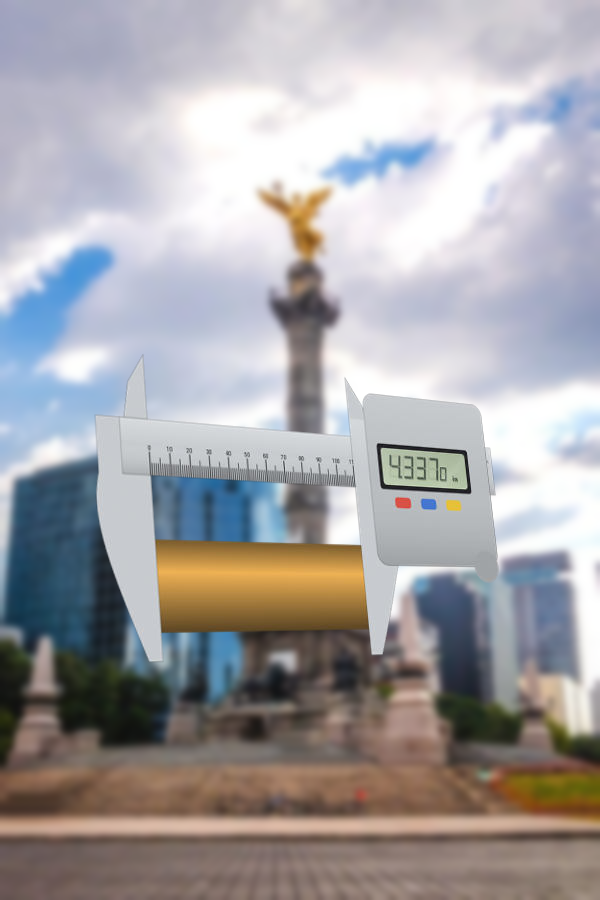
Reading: value=4.3370 unit=in
